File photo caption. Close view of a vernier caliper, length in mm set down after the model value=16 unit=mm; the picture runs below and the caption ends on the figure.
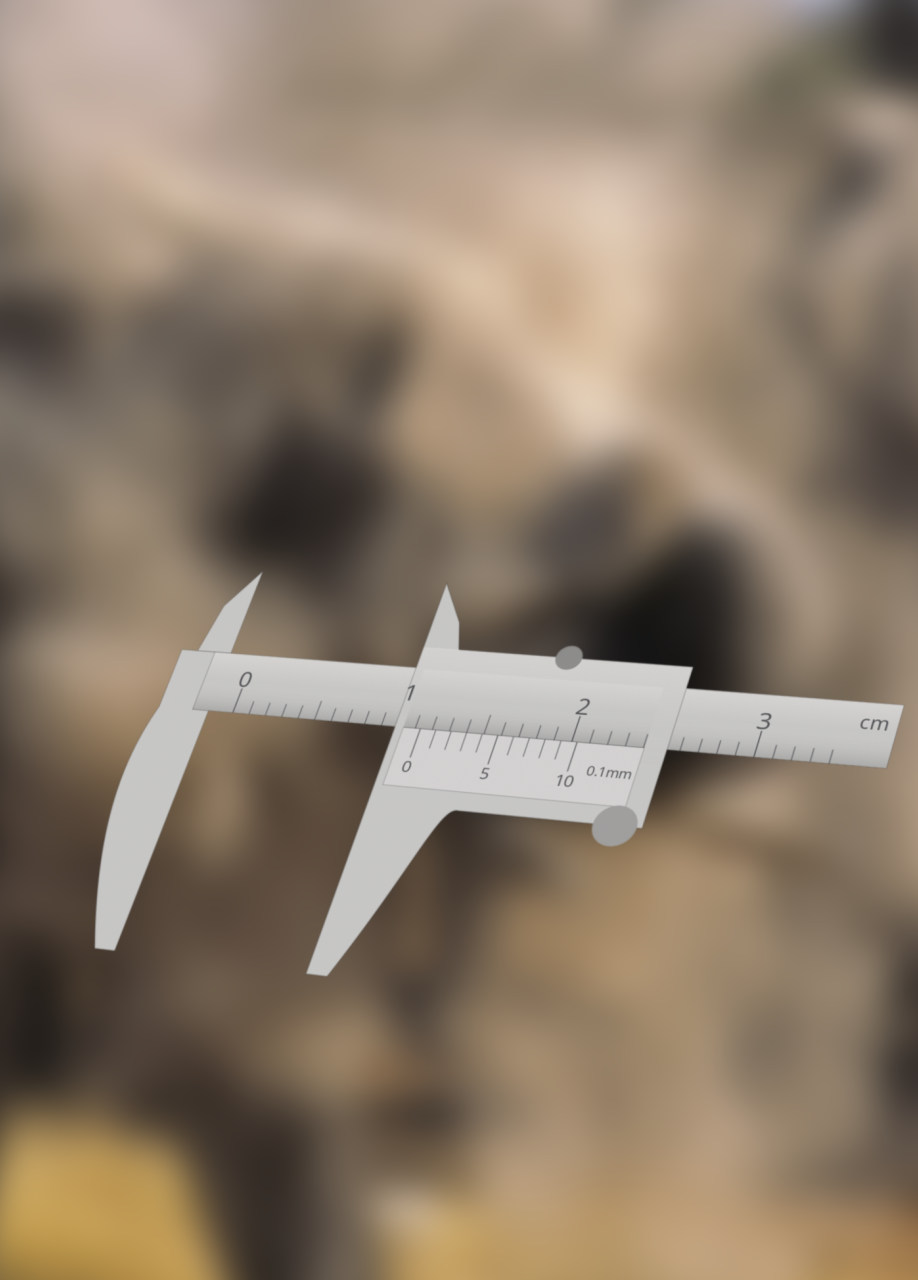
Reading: value=11.3 unit=mm
